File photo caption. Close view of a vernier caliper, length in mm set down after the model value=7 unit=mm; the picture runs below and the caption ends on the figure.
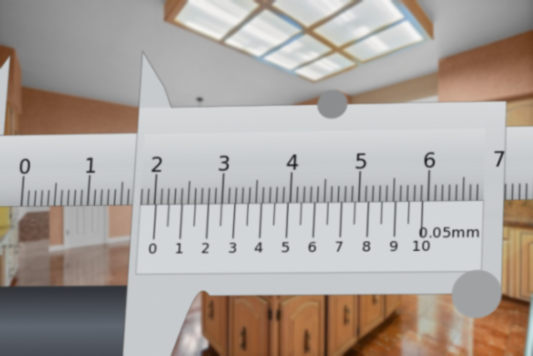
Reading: value=20.2 unit=mm
